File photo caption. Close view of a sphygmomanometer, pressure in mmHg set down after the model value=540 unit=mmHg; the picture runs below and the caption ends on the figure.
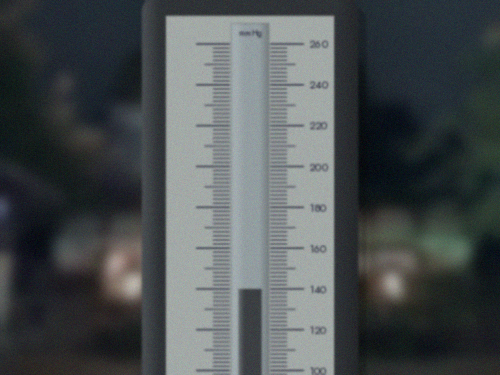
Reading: value=140 unit=mmHg
